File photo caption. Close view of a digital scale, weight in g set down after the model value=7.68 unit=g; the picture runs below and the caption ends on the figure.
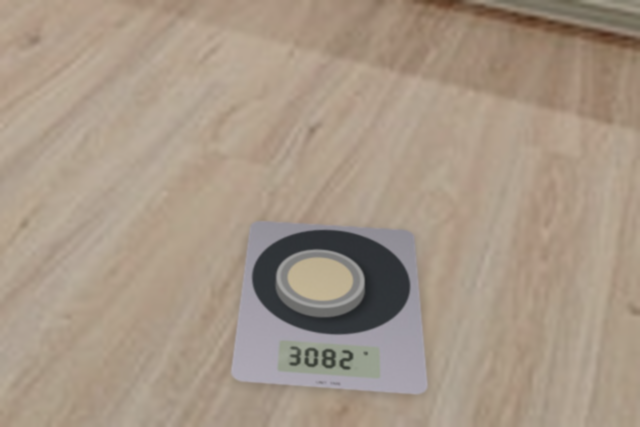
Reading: value=3082 unit=g
